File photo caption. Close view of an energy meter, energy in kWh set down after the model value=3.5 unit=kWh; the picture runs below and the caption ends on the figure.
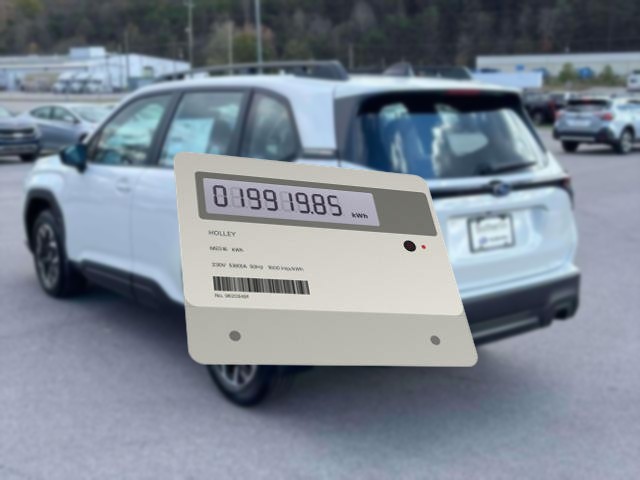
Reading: value=19919.85 unit=kWh
